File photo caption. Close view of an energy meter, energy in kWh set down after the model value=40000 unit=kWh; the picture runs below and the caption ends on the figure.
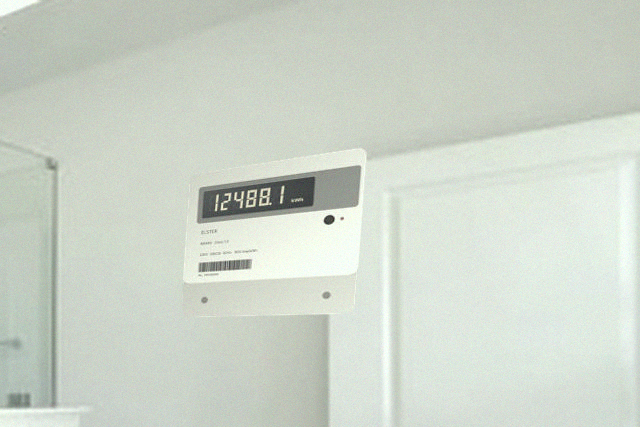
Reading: value=12488.1 unit=kWh
